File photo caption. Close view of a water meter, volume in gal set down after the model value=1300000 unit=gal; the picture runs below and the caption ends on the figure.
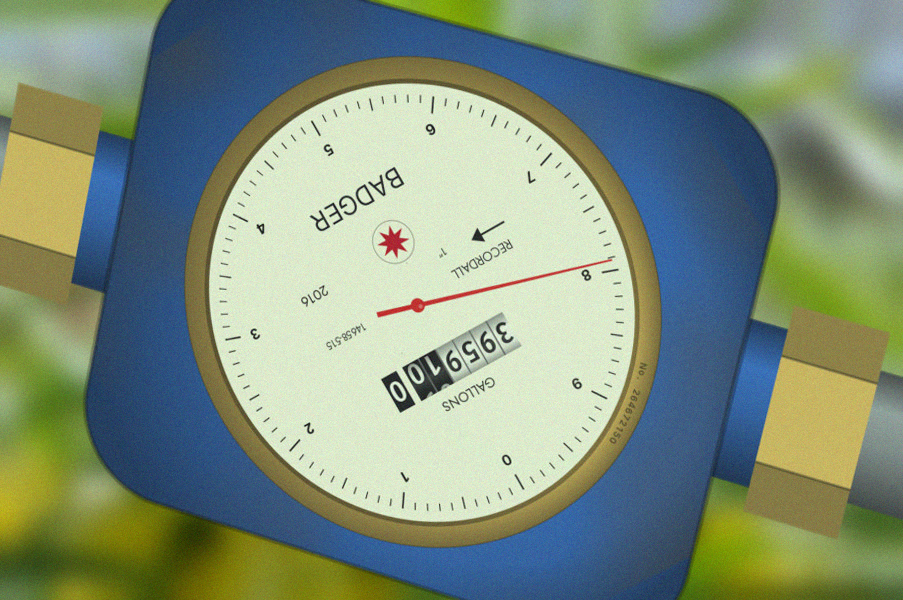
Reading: value=3959097.9 unit=gal
